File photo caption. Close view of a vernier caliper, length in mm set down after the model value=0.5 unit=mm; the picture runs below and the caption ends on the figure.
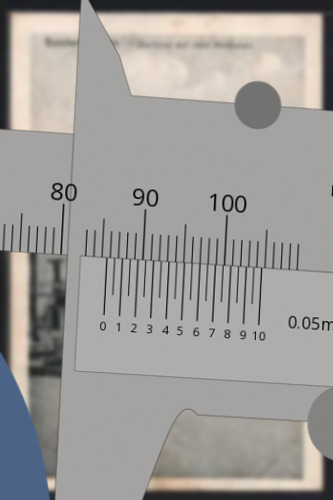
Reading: value=85.6 unit=mm
